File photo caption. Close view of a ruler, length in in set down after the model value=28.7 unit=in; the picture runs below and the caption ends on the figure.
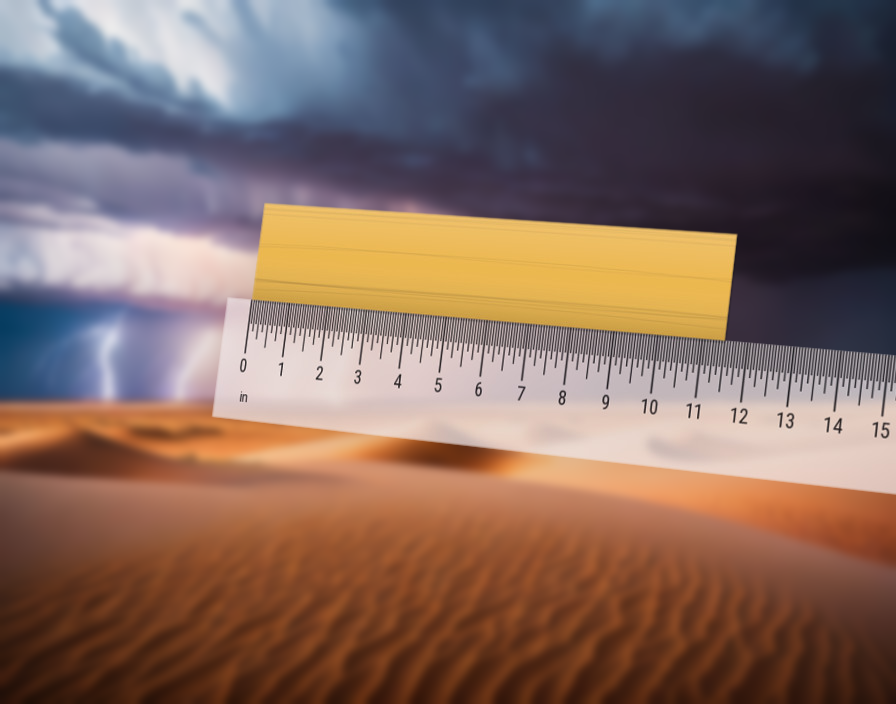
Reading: value=11.5 unit=in
